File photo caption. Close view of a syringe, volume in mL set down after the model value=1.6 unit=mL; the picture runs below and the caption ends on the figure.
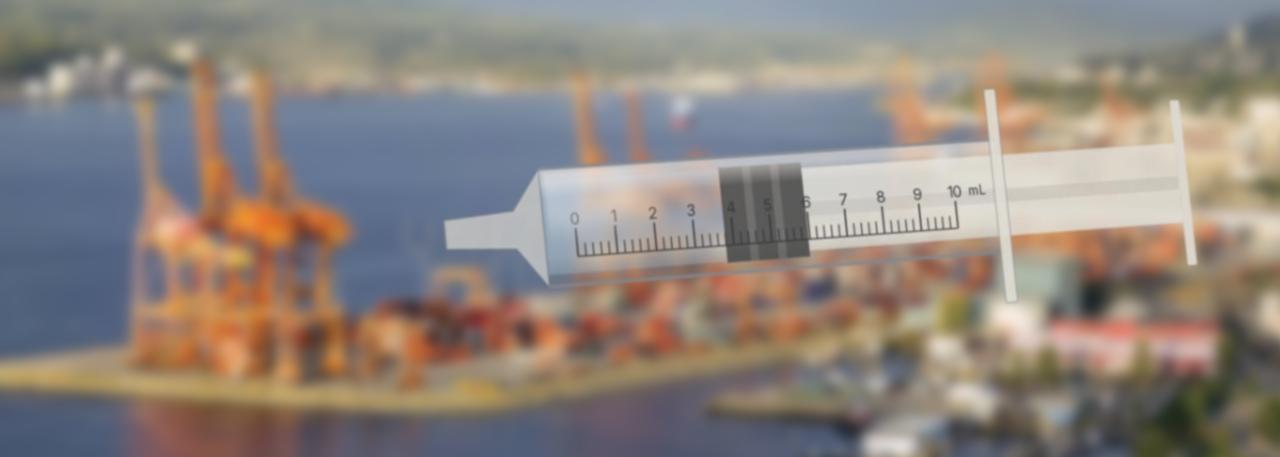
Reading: value=3.8 unit=mL
